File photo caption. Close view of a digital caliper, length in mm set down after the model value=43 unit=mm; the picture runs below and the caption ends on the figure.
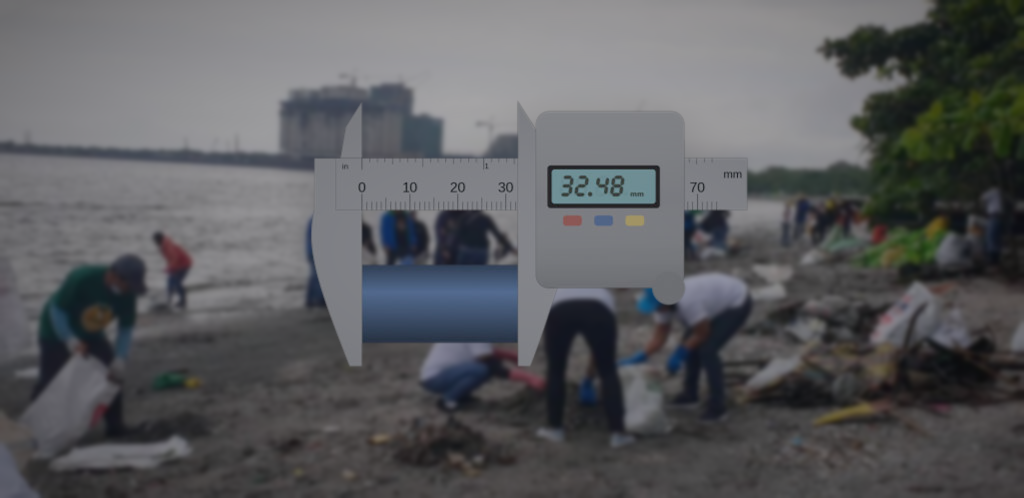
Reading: value=32.48 unit=mm
